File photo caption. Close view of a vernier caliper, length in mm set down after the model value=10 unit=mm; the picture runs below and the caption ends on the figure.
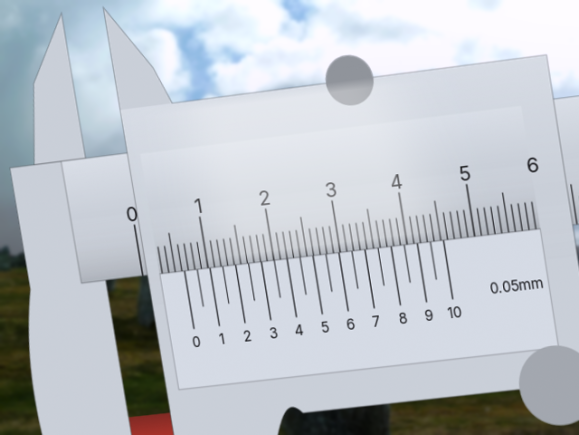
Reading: value=6.4 unit=mm
